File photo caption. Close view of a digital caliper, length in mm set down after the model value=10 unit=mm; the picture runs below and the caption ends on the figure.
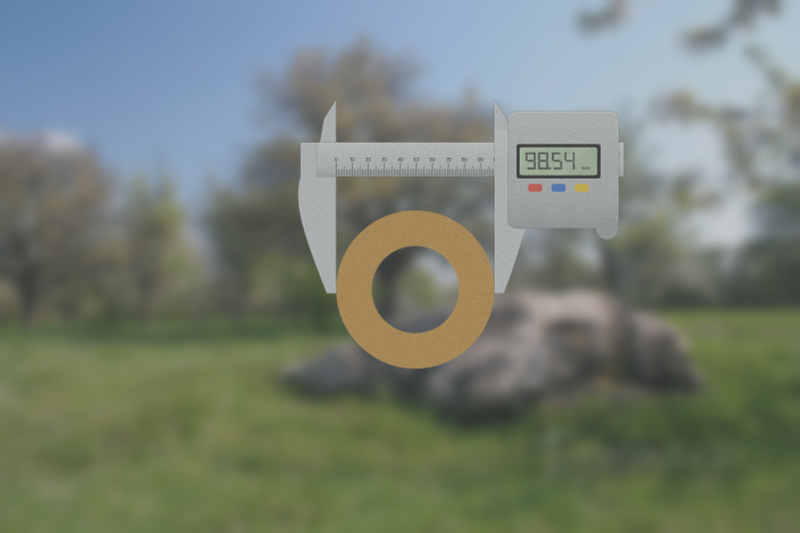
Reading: value=98.54 unit=mm
